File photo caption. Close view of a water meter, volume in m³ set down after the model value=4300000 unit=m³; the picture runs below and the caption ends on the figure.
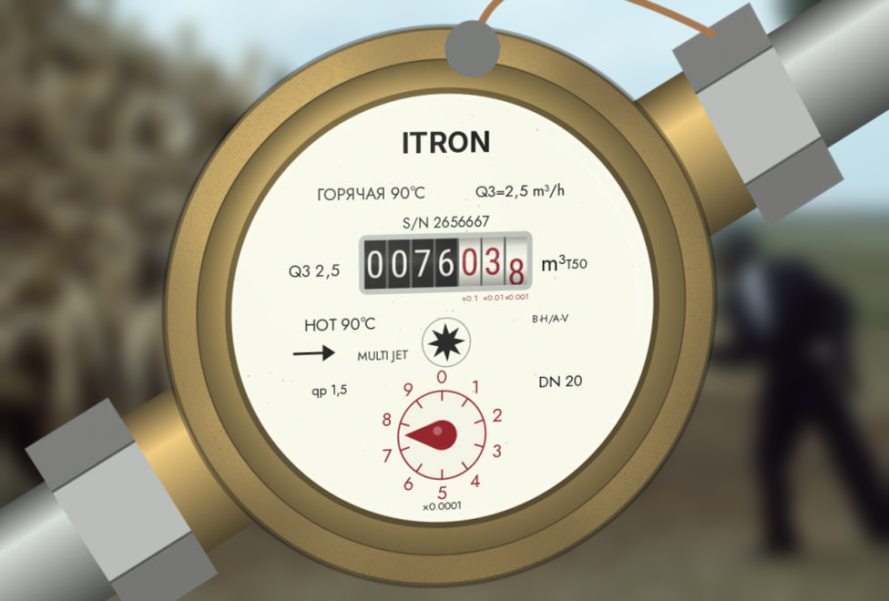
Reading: value=76.0377 unit=m³
